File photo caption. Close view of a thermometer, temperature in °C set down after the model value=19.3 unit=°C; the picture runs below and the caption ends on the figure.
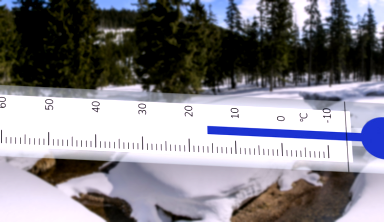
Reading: value=16 unit=°C
